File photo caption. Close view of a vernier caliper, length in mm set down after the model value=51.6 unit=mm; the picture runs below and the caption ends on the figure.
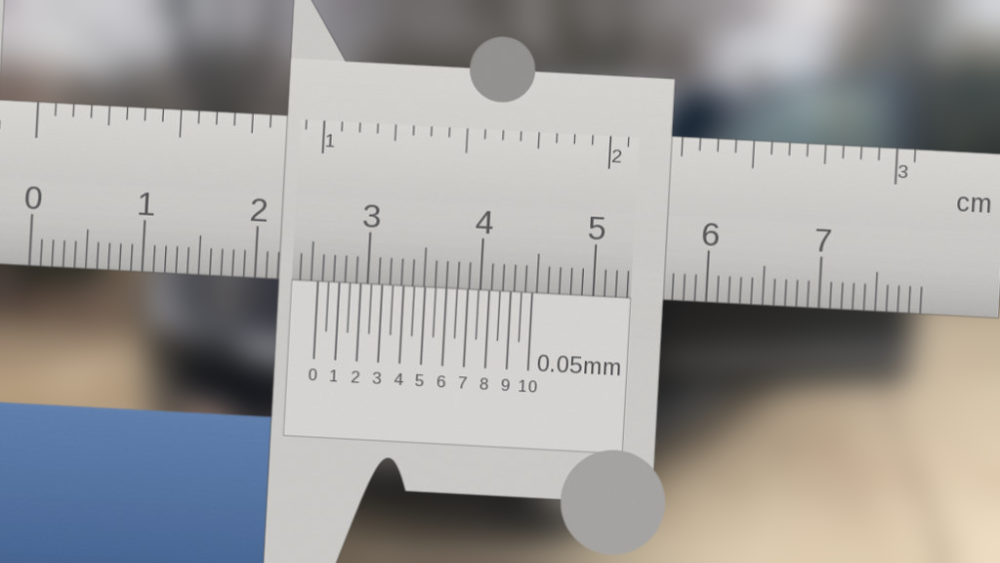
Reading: value=25.6 unit=mm
